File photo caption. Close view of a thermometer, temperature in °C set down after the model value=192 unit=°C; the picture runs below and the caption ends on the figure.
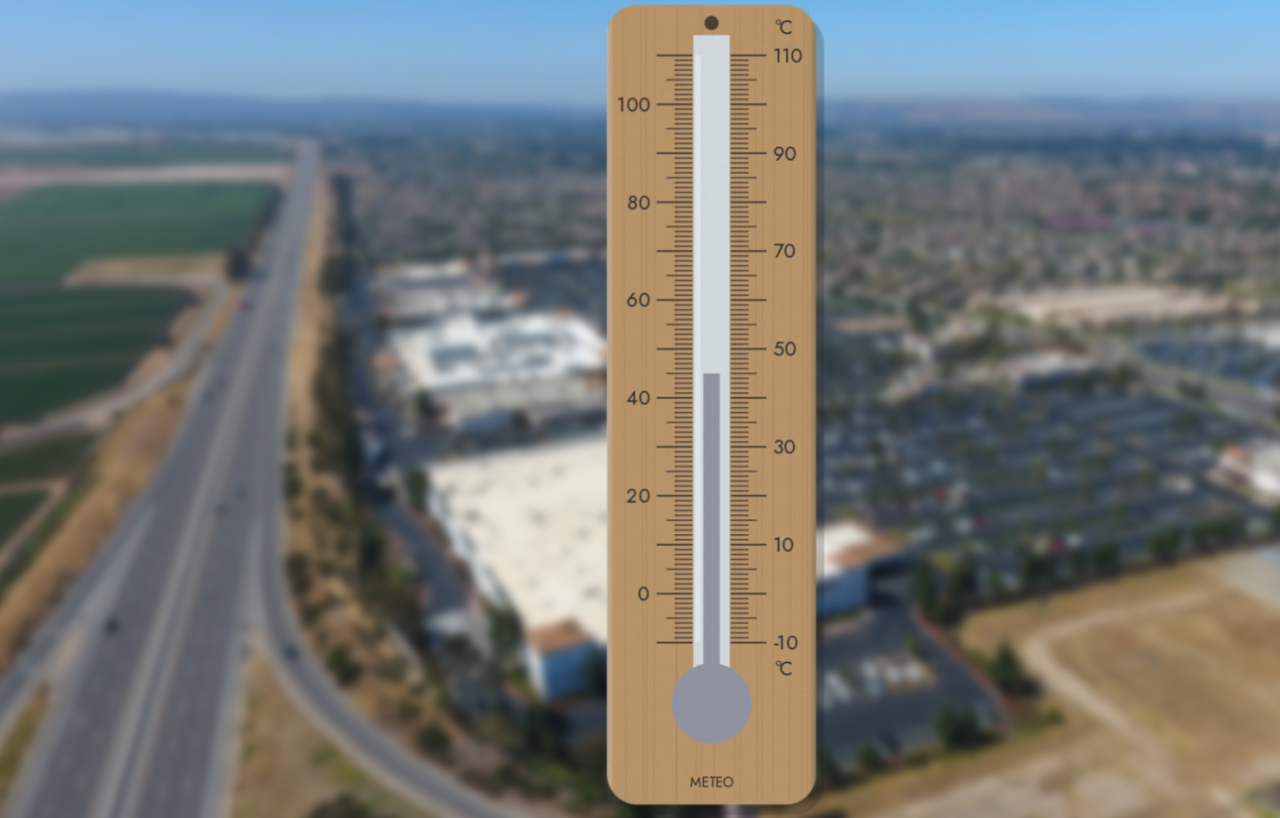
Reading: value=45 unit=°C
